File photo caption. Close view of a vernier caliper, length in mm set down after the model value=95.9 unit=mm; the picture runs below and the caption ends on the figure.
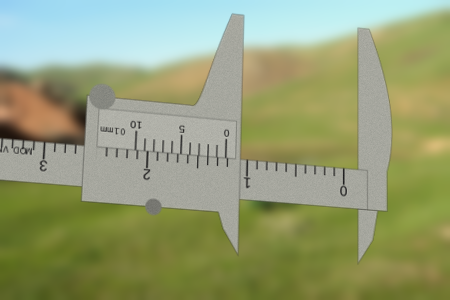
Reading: value=12.2 unit=mm
